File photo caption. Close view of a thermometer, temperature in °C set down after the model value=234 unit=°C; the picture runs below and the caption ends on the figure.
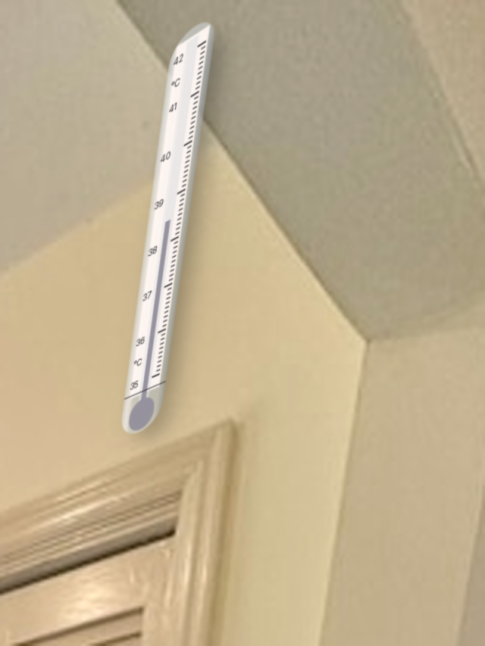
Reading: value=38.5 unit=°C
